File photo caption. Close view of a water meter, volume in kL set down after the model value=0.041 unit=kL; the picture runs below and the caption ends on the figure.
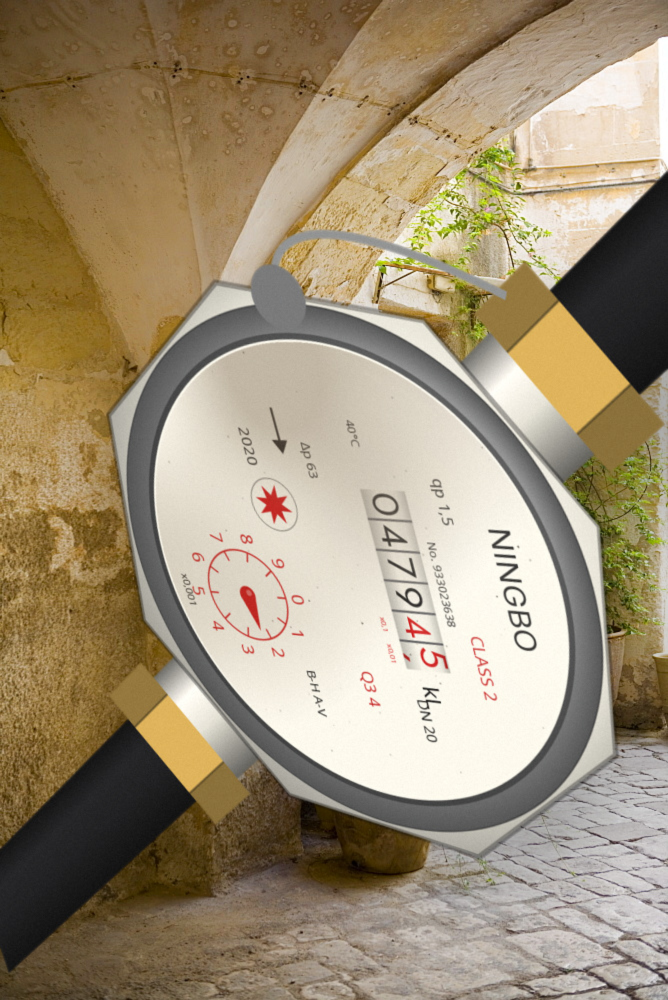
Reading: value=479.452 unit=kL
